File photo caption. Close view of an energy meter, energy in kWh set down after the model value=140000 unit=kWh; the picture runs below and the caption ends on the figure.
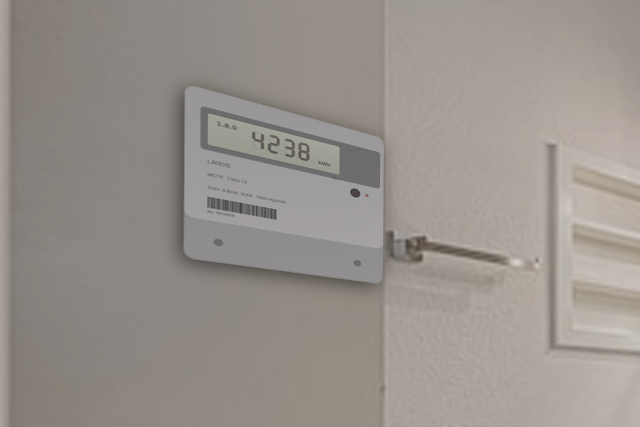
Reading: value=4238 unit=kWh
